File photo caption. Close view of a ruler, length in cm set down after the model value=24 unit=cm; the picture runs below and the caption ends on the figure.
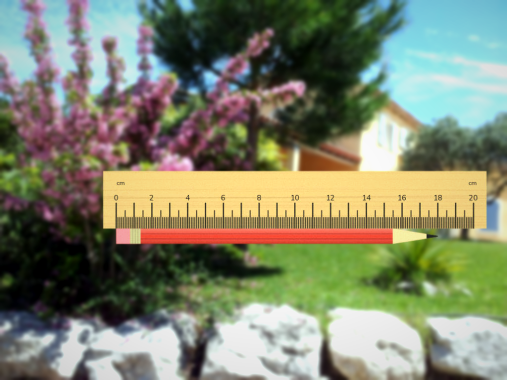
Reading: value=18 unit=cm
